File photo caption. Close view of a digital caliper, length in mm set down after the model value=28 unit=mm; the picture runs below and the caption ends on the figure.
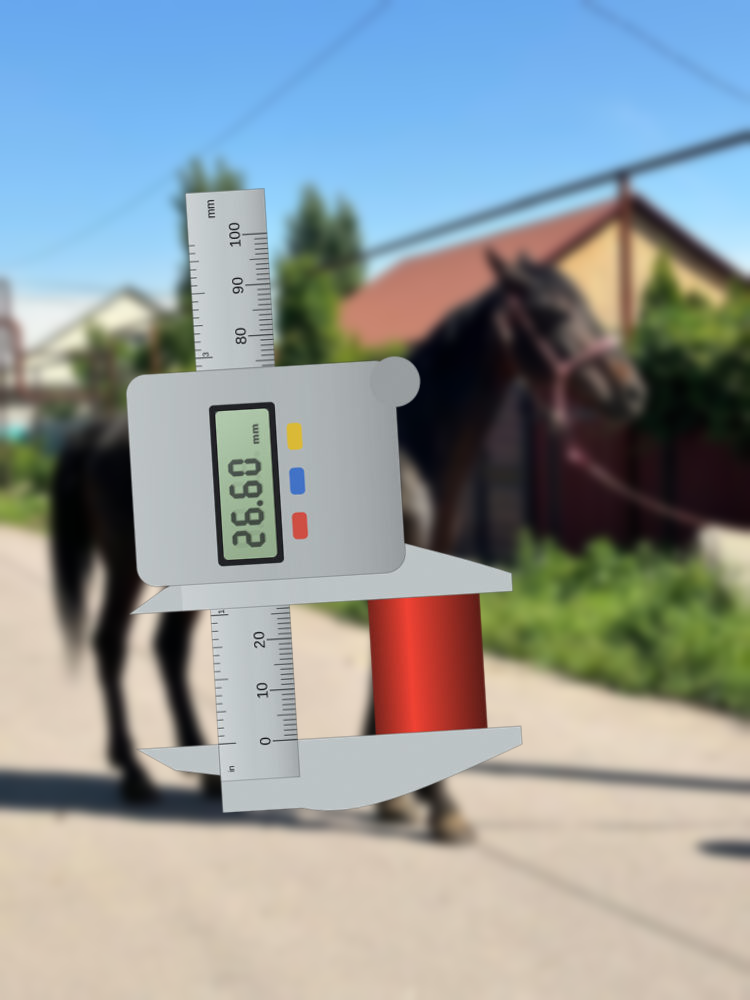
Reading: value=26.60 unit=mm
